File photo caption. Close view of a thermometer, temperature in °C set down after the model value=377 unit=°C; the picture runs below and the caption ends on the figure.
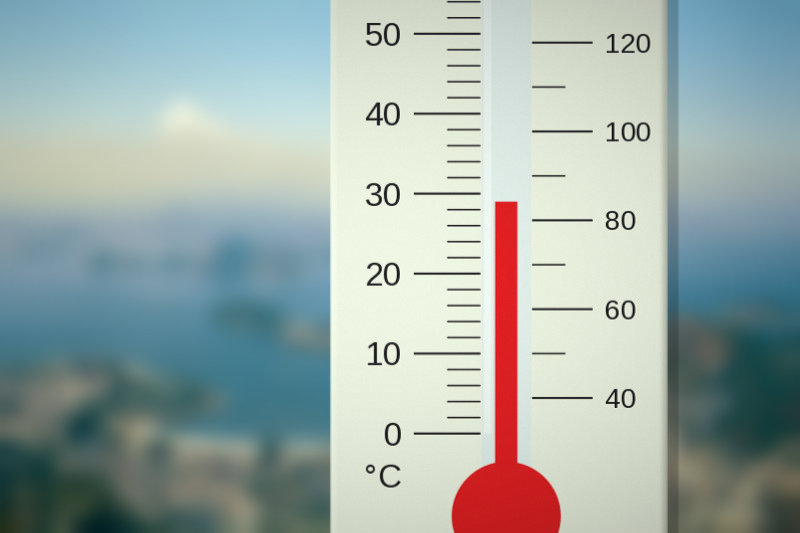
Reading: value=29 unit=°C
